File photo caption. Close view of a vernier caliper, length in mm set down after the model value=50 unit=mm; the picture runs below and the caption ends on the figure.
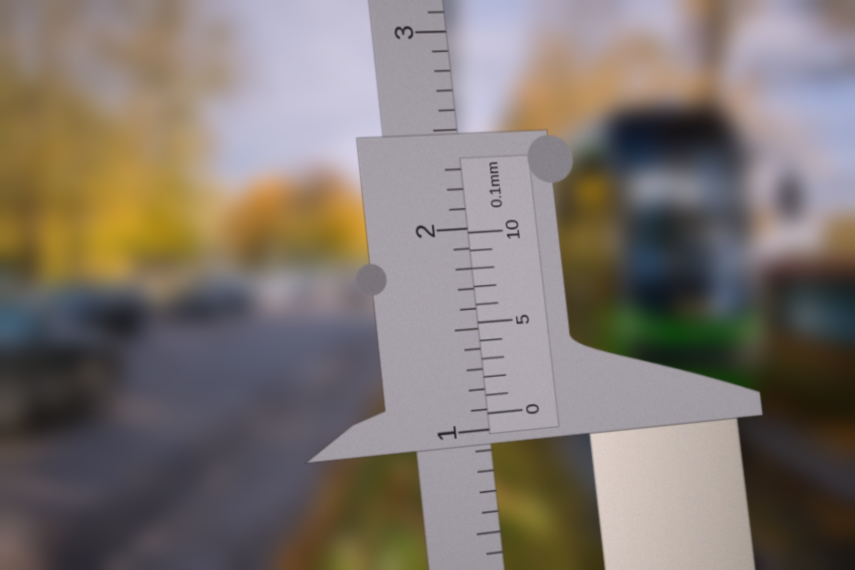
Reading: value=10.8 unit=mm
